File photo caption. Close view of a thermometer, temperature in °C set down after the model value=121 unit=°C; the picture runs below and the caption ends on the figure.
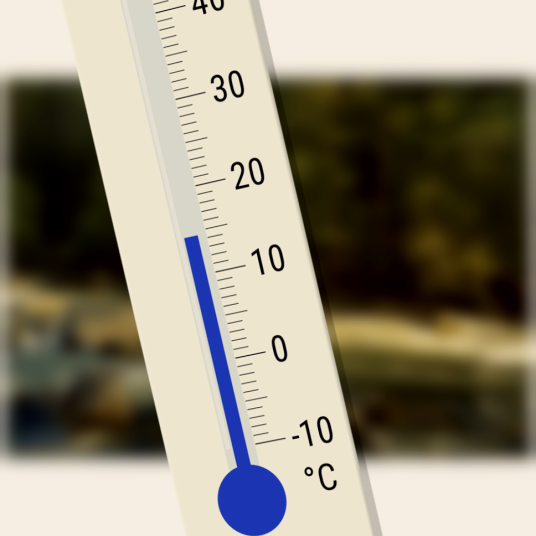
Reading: value=14.5 unit=°C
